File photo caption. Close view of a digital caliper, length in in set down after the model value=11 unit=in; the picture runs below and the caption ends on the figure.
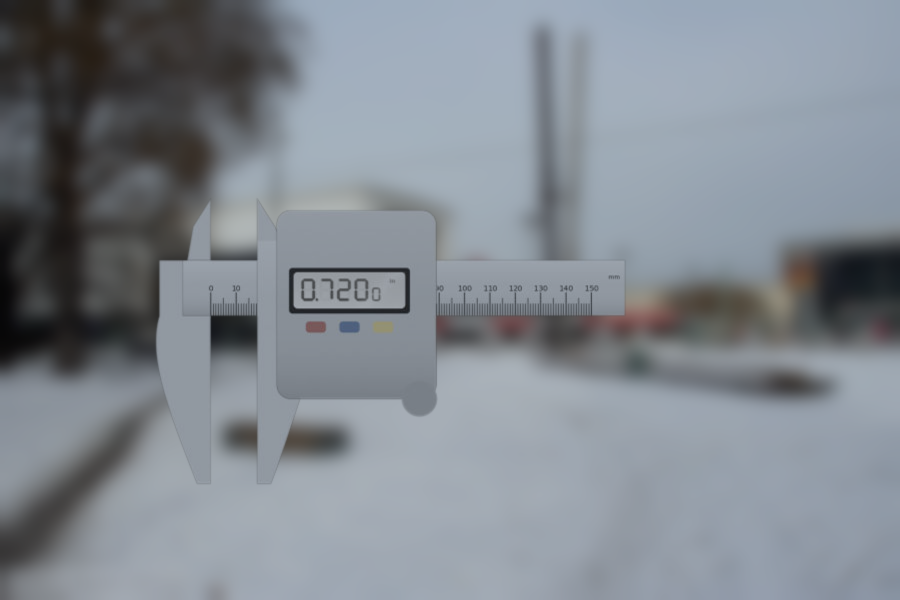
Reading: value=0.7200 unit=in
